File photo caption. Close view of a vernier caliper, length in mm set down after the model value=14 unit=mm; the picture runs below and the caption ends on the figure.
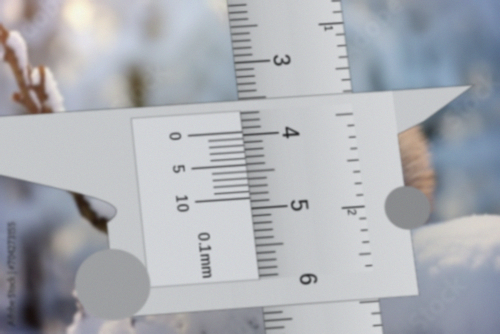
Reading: value=39.6 unit=mm
